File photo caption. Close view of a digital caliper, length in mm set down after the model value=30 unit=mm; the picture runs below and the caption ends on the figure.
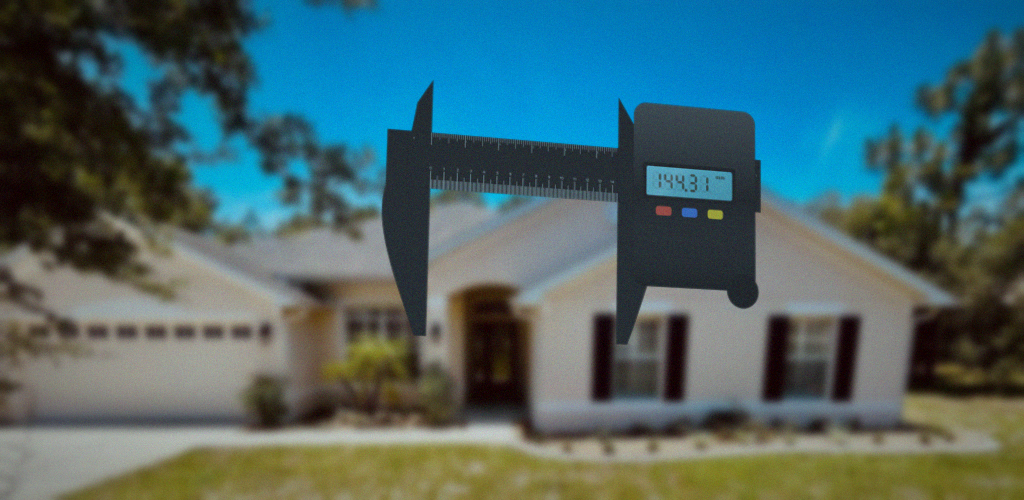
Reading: value=144.31 unit=mm
